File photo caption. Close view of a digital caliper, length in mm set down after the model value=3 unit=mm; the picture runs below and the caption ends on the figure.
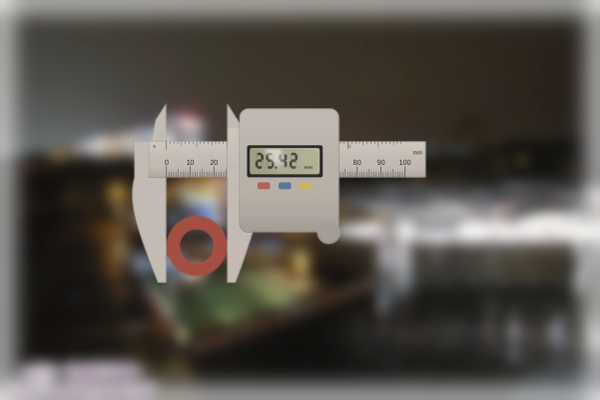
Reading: value=25.42 unit=mm
